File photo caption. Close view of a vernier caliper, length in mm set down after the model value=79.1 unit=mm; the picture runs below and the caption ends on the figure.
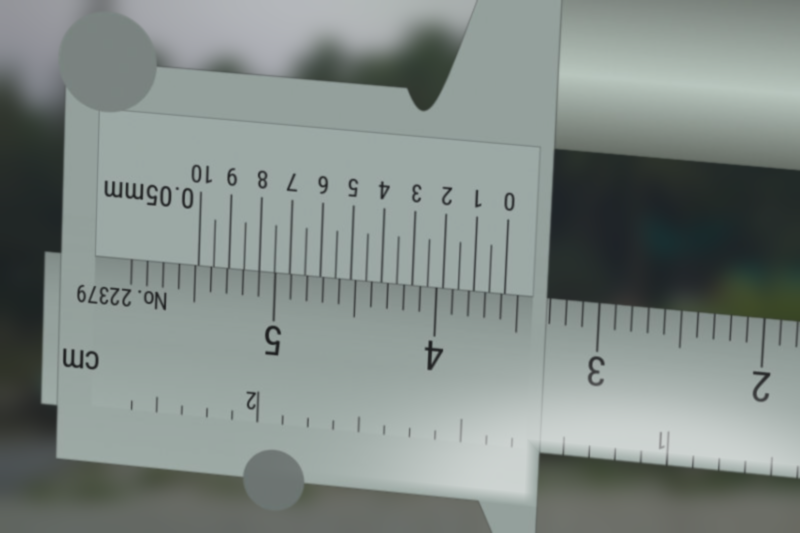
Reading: value=35.8 unit=mm
